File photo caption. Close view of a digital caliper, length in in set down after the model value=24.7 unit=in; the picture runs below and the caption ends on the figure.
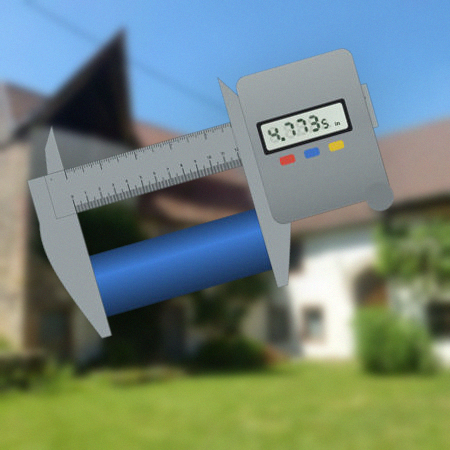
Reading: value=4.7735 unit=in
